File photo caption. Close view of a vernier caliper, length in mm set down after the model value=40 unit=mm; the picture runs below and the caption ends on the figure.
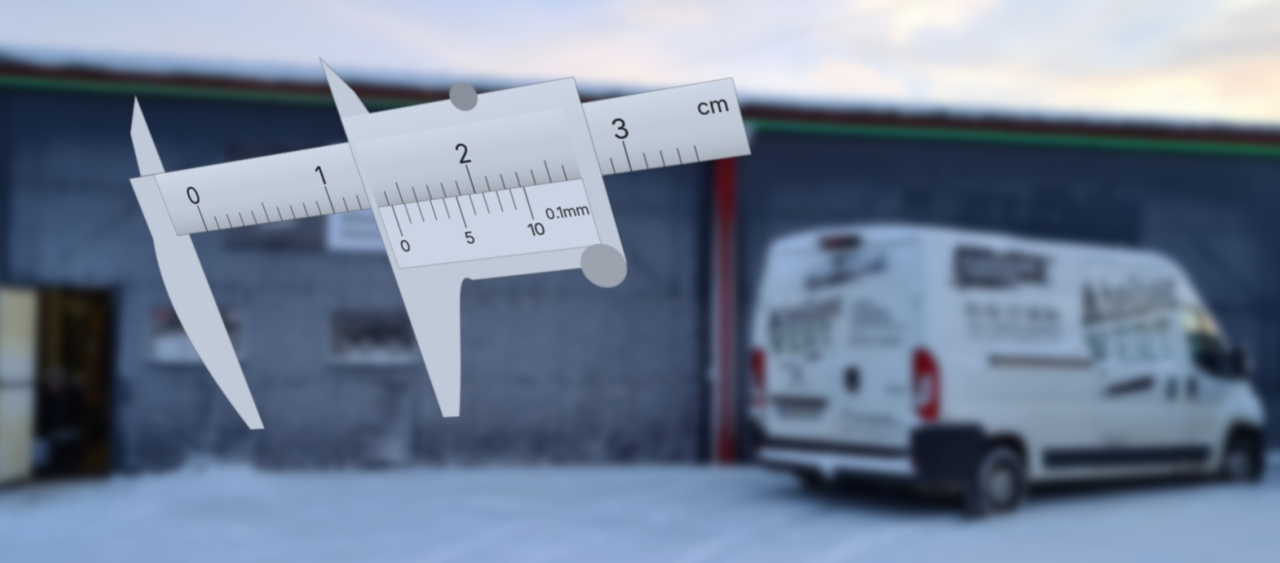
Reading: value=14.2 unit=mm
